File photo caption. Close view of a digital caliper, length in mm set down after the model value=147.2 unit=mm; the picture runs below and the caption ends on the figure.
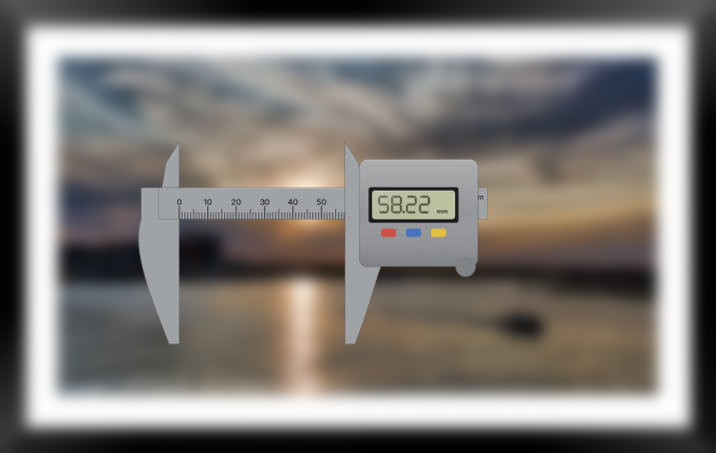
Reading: value=58.22 unit=mm
